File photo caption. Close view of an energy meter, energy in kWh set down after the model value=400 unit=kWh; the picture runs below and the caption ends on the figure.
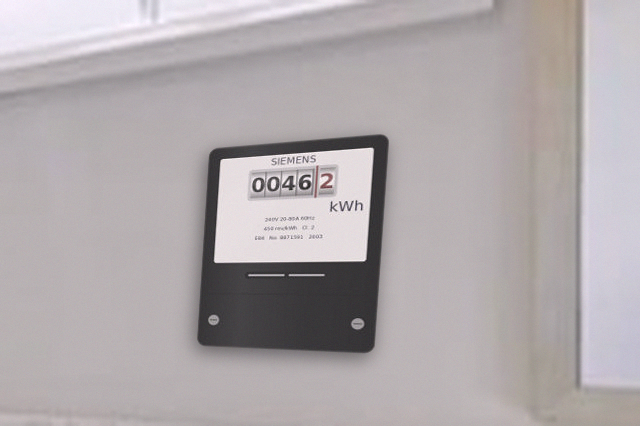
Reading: value=46.2 unit=kWh
